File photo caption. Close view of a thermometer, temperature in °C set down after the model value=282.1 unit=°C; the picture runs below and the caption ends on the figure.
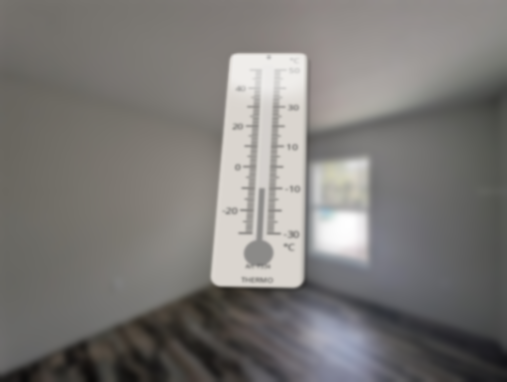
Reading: value=-10 unit=°C
